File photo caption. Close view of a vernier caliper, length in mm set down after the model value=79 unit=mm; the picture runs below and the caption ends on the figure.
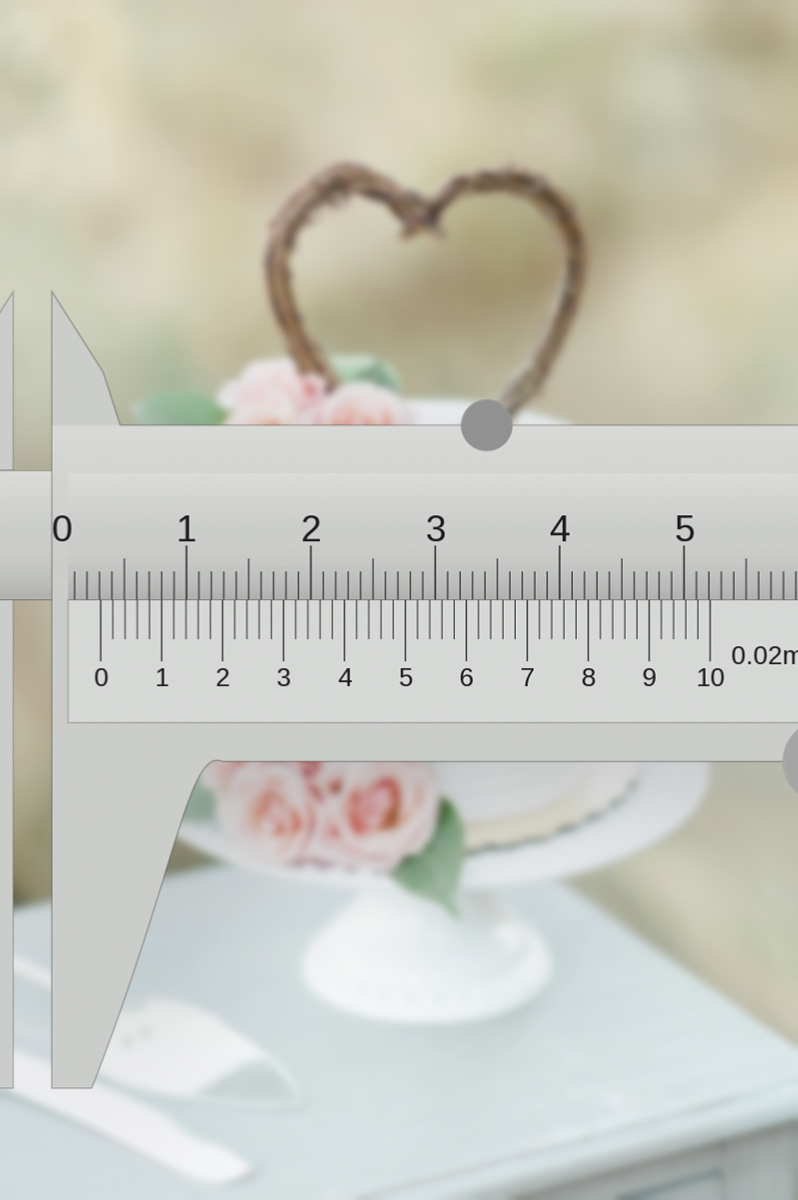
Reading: value=3.1 unit=mm
